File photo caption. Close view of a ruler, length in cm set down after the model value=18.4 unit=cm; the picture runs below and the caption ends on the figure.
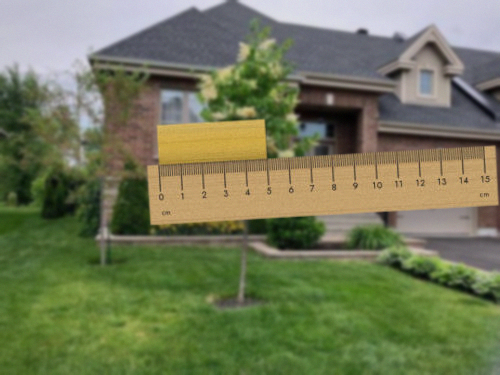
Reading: value=5 unit=cm
